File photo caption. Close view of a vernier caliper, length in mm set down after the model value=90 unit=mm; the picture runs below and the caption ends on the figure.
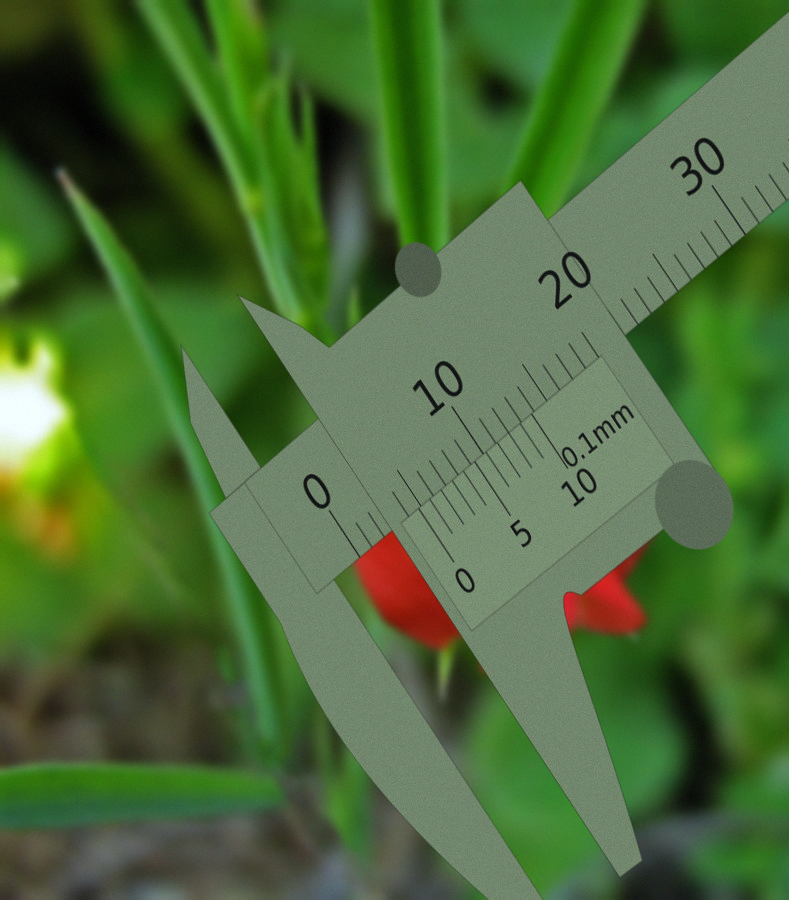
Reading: value=4.8 unit=mm
